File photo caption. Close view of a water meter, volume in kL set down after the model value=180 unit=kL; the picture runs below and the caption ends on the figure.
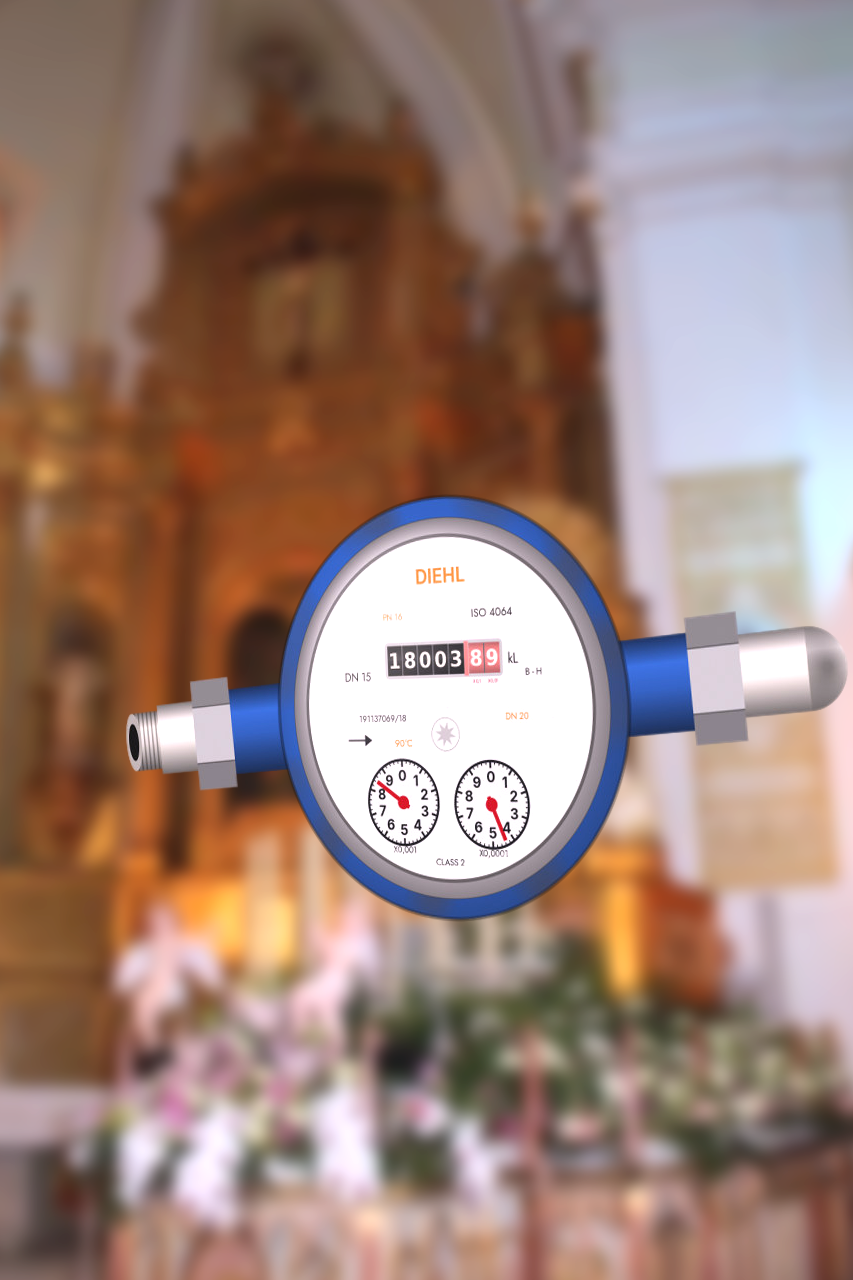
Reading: value=18003.8984 unit=kL
